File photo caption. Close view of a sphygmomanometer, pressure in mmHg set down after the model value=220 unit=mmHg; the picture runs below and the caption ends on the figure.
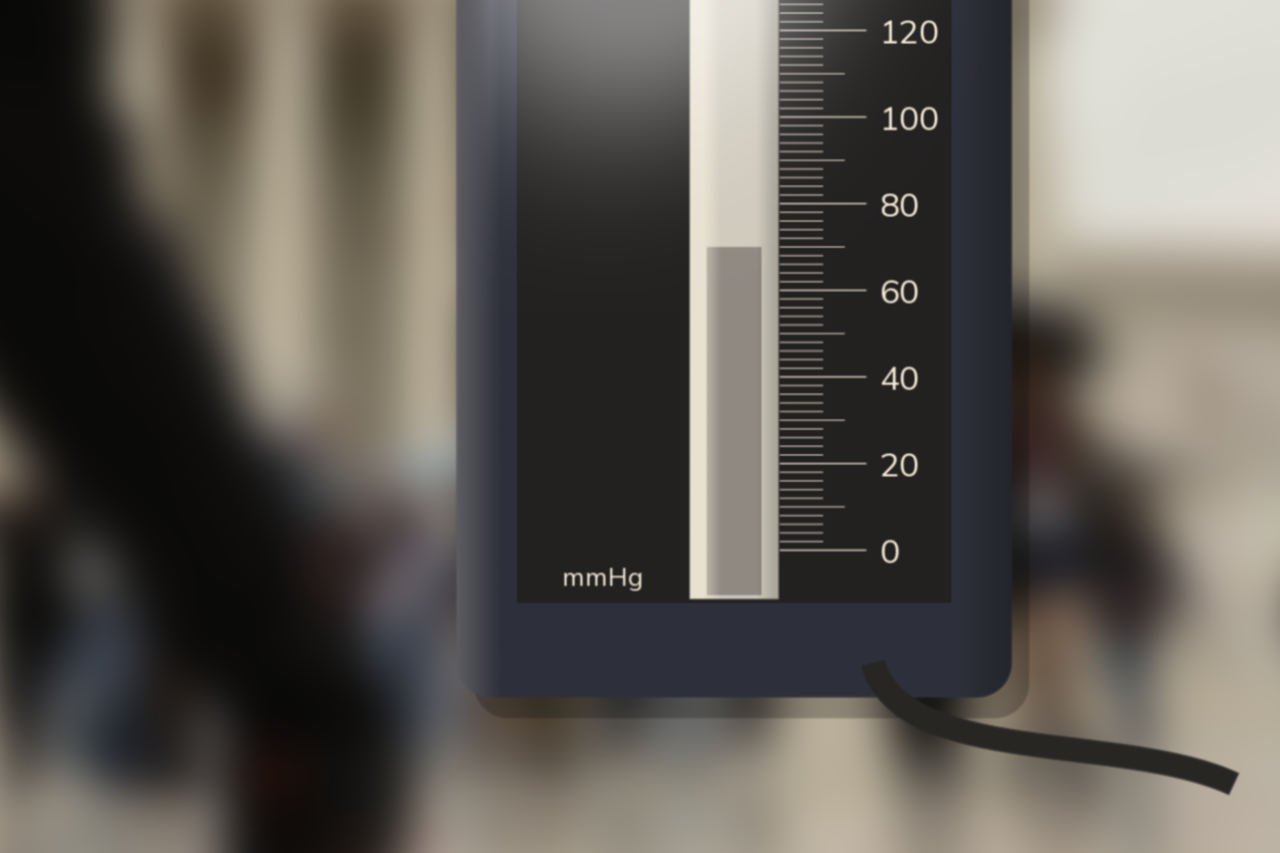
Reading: value=70 unit=mmHg
